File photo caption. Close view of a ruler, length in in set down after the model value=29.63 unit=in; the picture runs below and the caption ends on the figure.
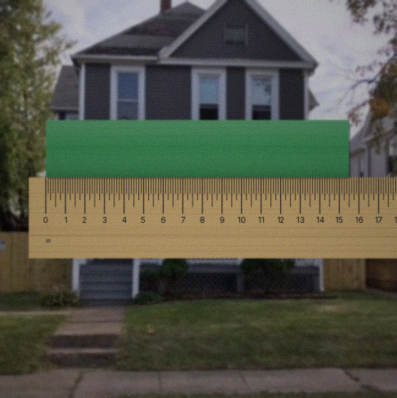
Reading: value=15.5 unit=in
